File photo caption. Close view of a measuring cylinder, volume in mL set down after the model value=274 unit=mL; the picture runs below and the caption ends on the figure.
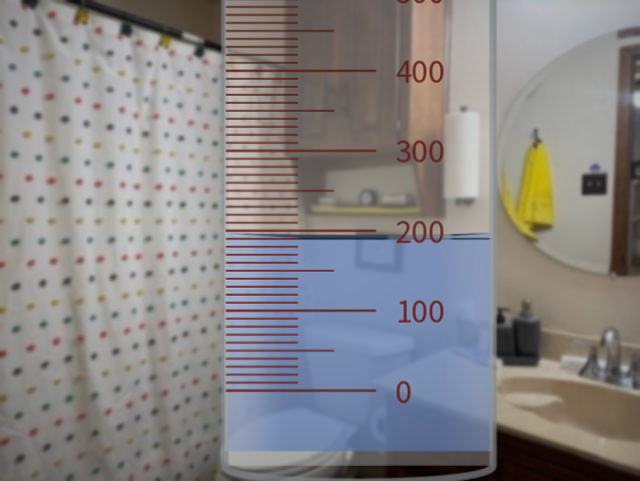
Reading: value=190 unit=mL
